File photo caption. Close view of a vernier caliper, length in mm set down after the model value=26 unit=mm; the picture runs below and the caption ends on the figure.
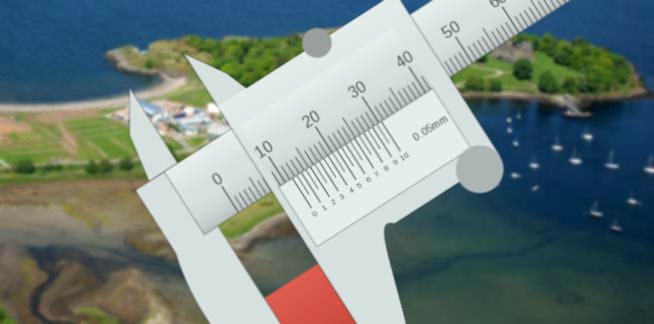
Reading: value=11.5 unit=mm
